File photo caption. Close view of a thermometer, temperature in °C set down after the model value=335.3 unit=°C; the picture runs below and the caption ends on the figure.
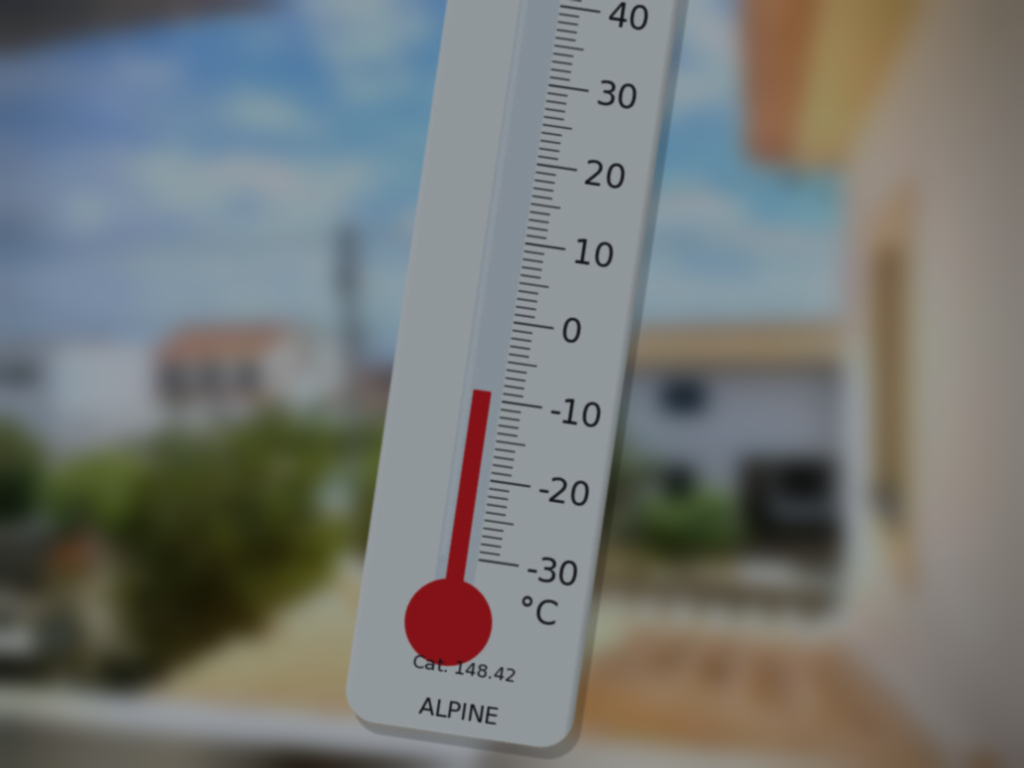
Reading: value=-9 unit=°C
